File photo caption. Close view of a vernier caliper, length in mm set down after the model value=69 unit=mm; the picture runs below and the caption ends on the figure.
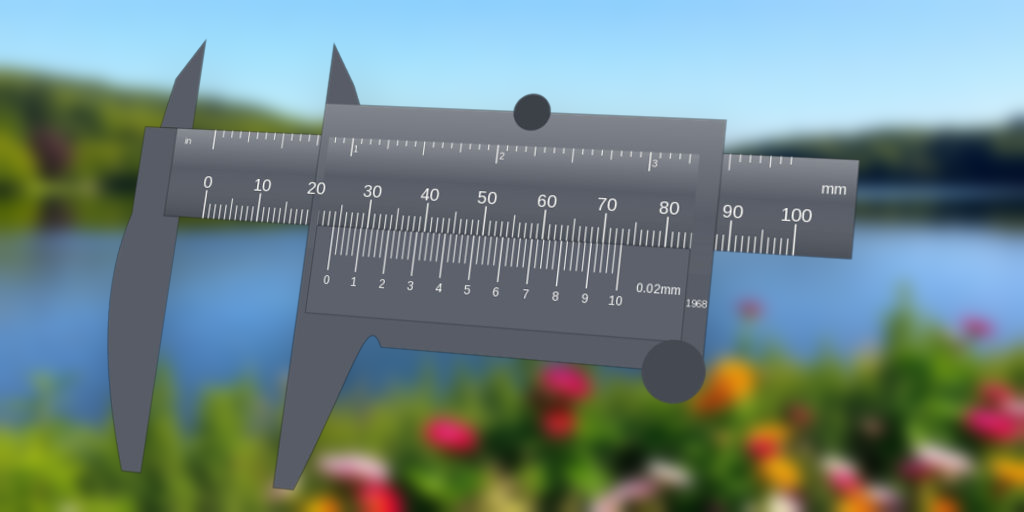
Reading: value=24.0 unit=mm
